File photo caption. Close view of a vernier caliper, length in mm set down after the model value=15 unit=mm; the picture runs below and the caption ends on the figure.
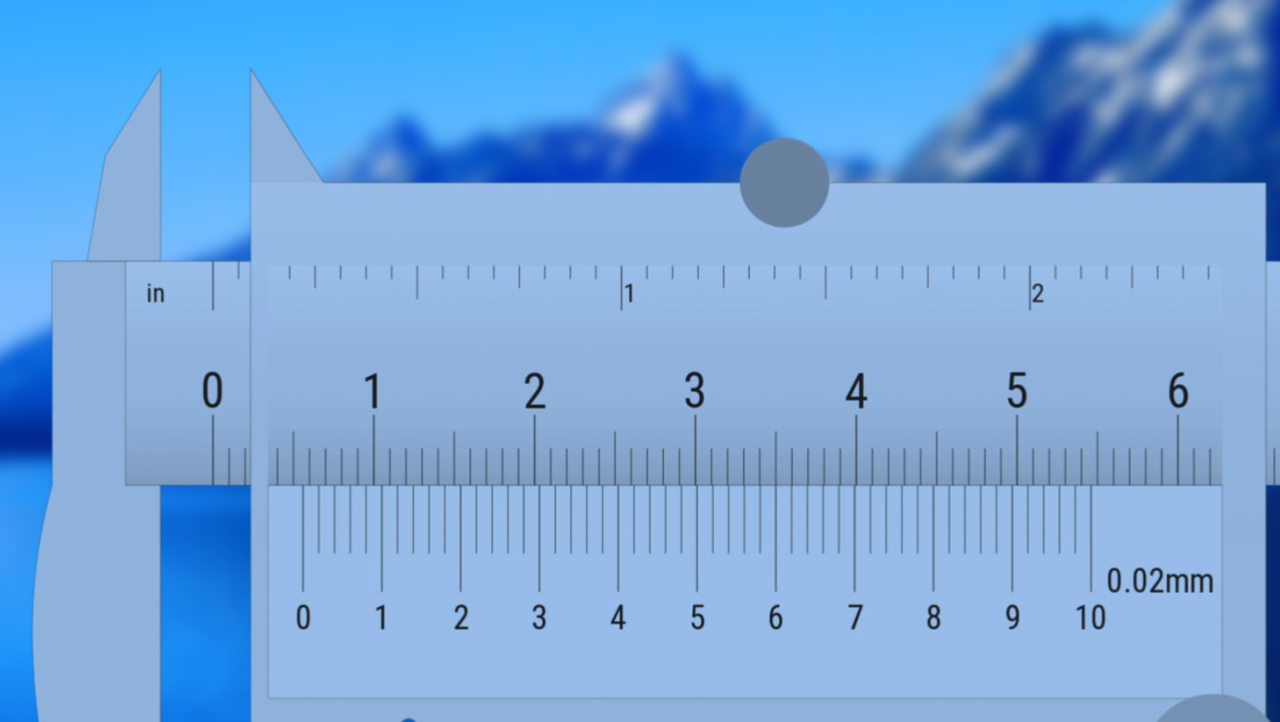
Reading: value=5.6 unit=mm
